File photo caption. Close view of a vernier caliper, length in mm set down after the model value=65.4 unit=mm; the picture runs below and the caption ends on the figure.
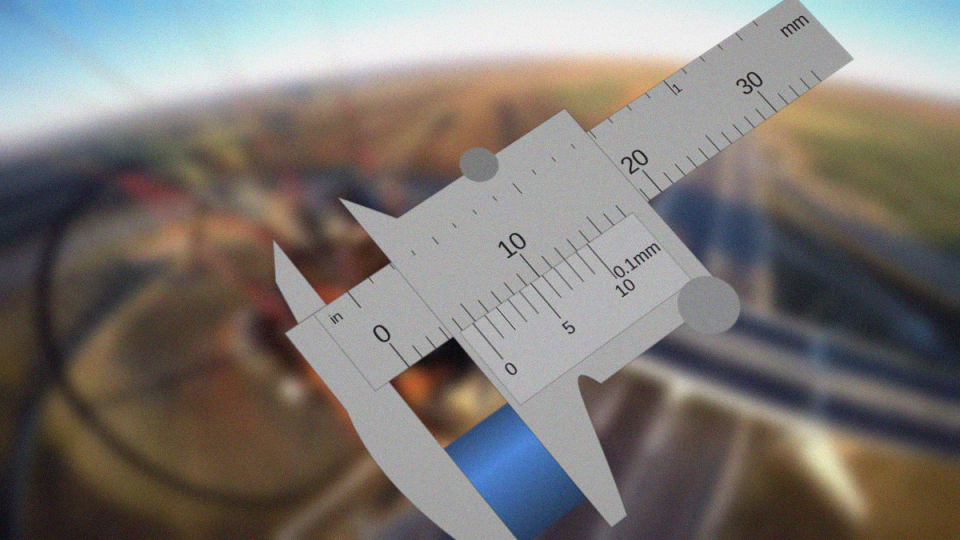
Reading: value=4.8 unit=mm
